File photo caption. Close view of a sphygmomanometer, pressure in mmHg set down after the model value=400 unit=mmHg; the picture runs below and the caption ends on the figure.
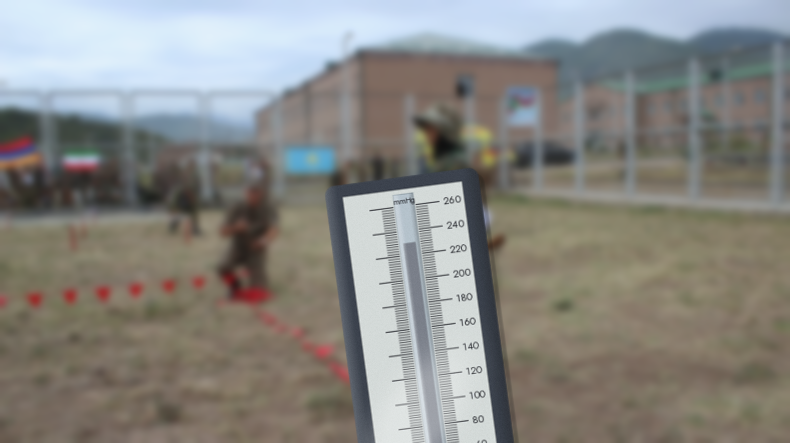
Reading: value=230 unit=mmHg
